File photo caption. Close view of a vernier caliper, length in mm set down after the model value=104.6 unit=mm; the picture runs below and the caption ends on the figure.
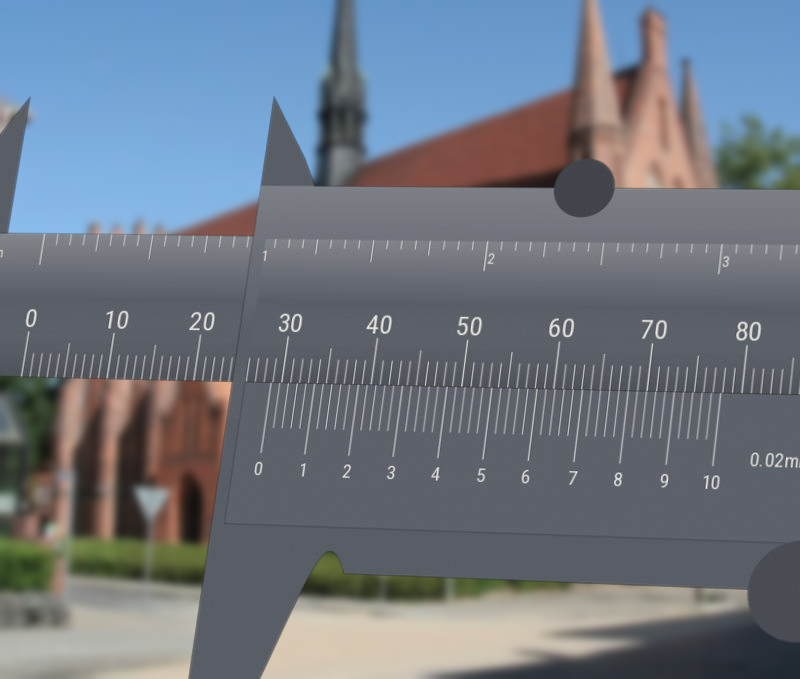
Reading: value=28.8 unit=mm
